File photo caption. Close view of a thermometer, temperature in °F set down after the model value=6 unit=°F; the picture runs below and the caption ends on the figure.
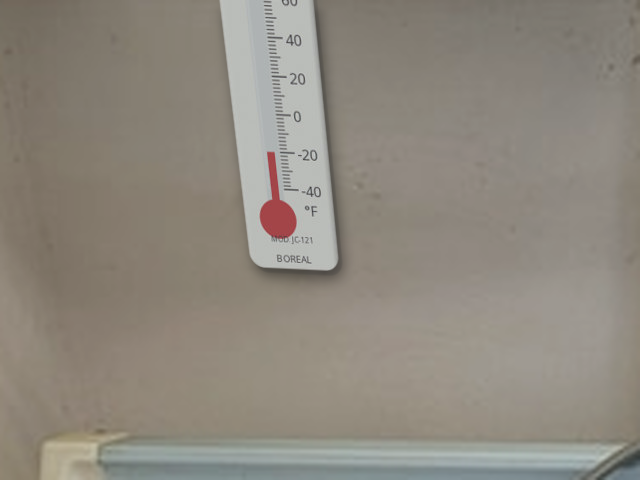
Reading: value=-20 unit=°F
